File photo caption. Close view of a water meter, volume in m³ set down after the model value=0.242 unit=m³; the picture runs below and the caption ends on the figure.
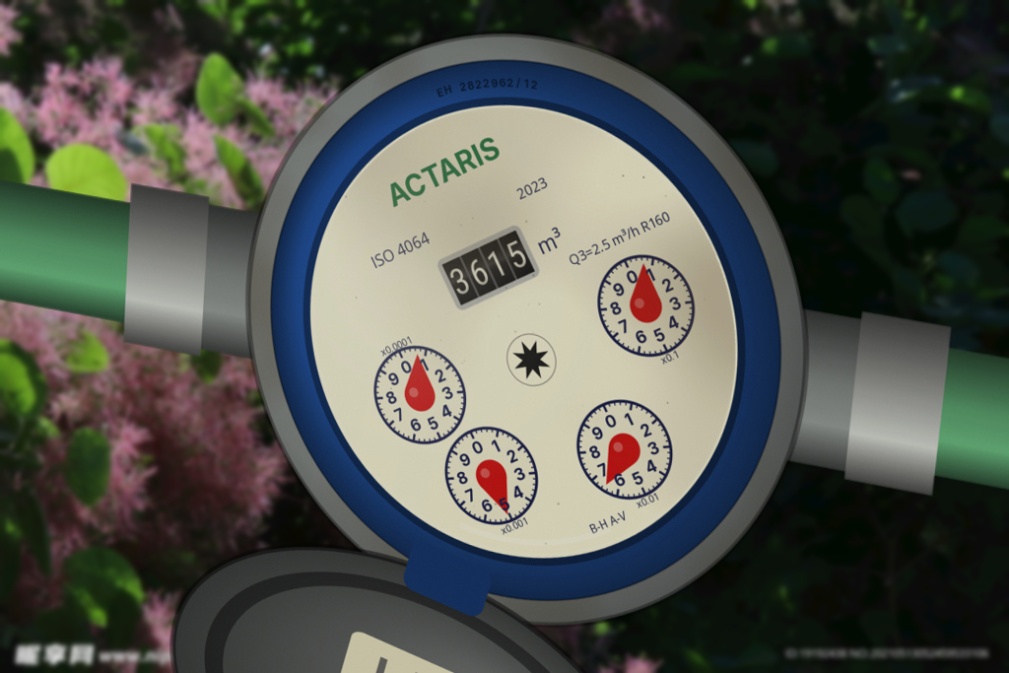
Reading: value=3615.0650 unit=m³
